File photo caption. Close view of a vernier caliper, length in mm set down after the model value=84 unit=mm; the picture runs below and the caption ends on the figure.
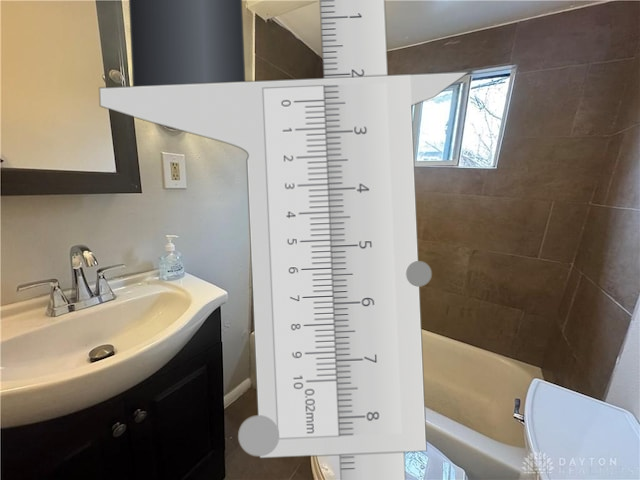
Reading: value=24.4 unit=mm
